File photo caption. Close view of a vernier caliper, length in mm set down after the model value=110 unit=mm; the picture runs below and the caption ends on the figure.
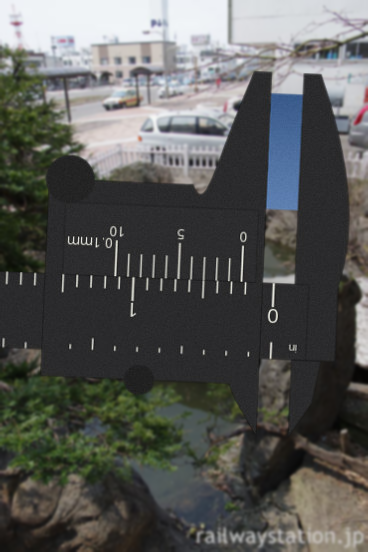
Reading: value=2.3 unit=mm
